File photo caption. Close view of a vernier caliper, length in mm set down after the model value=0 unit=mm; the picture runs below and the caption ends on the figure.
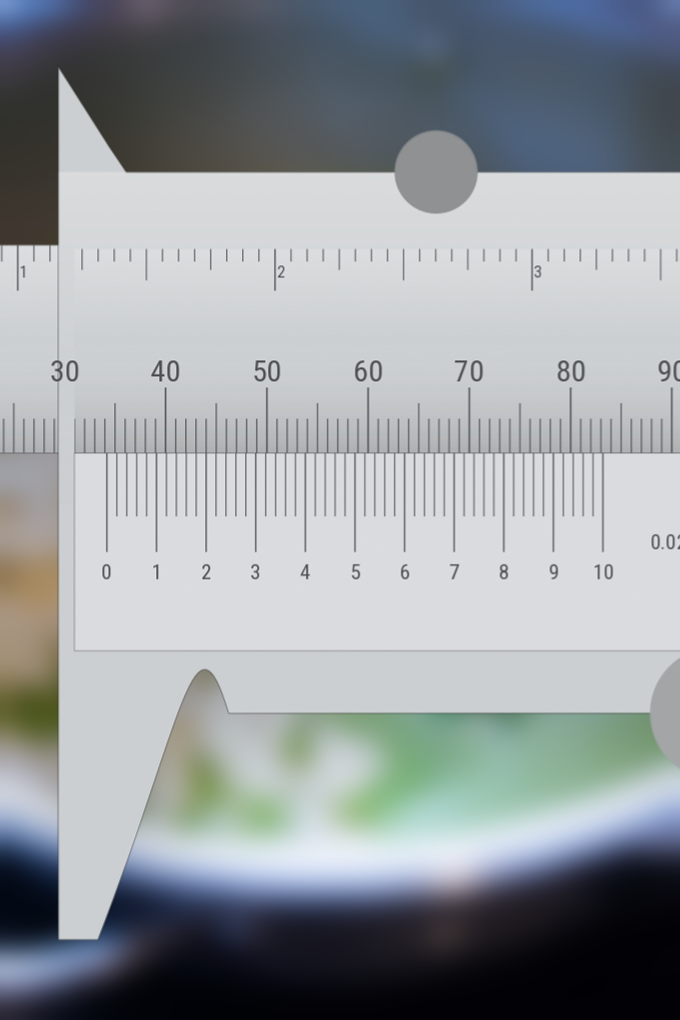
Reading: value=34.2 unit=mm
